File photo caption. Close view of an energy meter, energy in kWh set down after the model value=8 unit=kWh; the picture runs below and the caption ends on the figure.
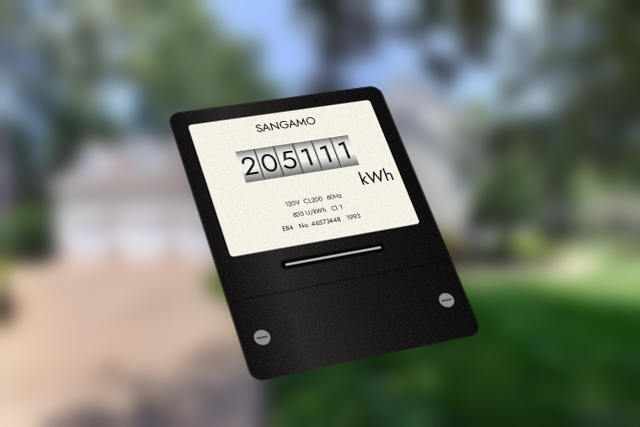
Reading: value=205111 unit=kWh
